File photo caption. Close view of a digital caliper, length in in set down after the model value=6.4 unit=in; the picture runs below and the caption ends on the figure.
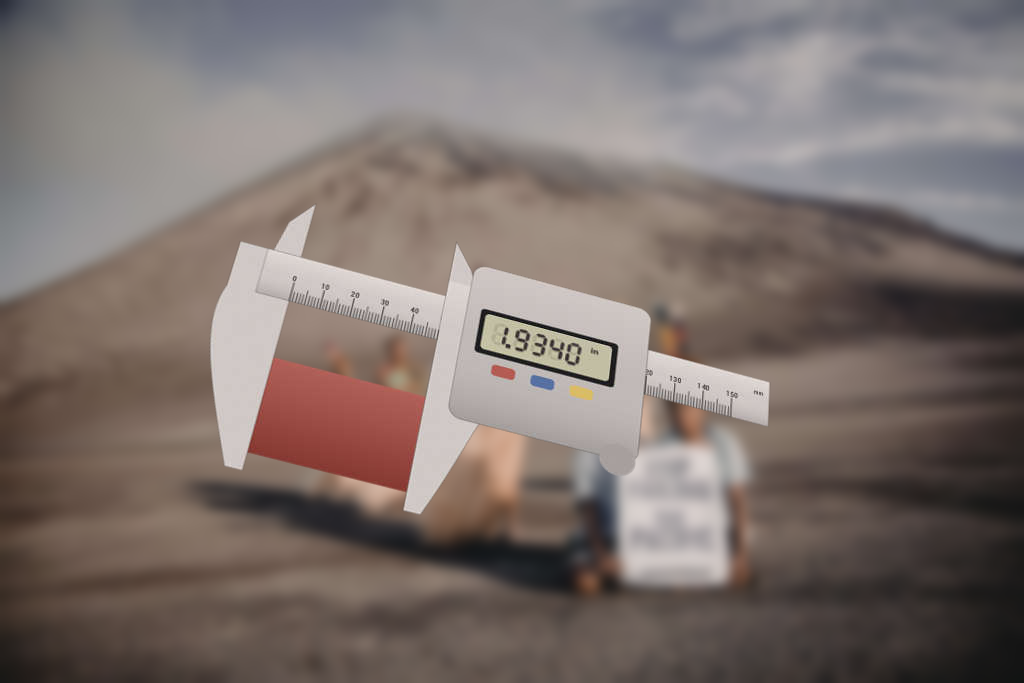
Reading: value=1.9340 unit=in
